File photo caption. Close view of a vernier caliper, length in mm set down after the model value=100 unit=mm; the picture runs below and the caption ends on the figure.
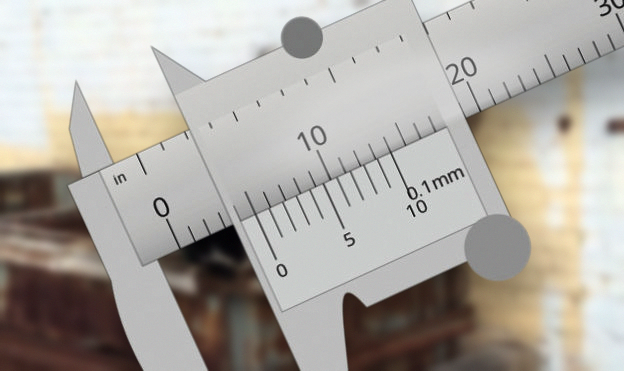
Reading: value=5.0 unit=mm
